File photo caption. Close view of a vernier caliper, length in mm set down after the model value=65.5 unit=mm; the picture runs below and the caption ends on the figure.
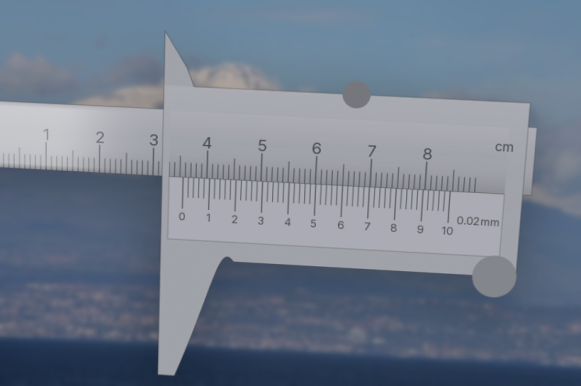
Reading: value=35.6 unit=mm
